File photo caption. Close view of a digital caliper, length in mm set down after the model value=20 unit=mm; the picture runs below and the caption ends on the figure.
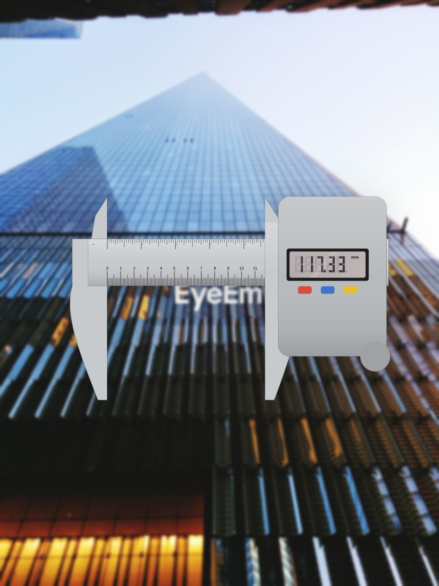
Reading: value=117.33 unit=mm
